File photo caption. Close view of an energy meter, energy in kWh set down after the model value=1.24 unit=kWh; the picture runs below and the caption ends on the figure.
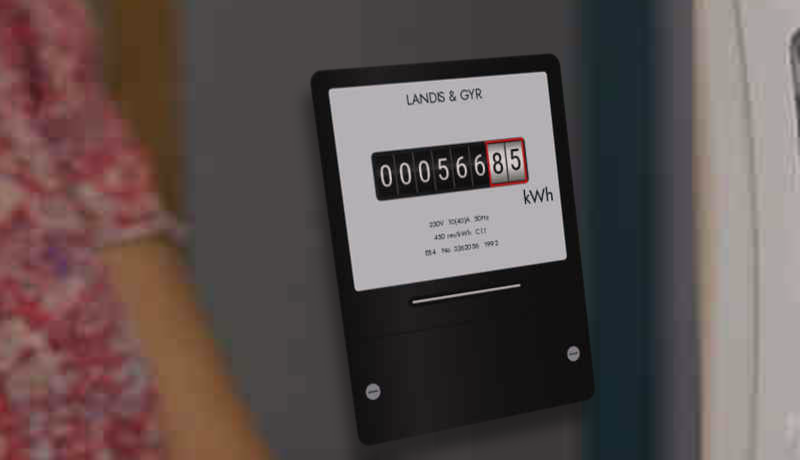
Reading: value=566.85 unit=kWh
